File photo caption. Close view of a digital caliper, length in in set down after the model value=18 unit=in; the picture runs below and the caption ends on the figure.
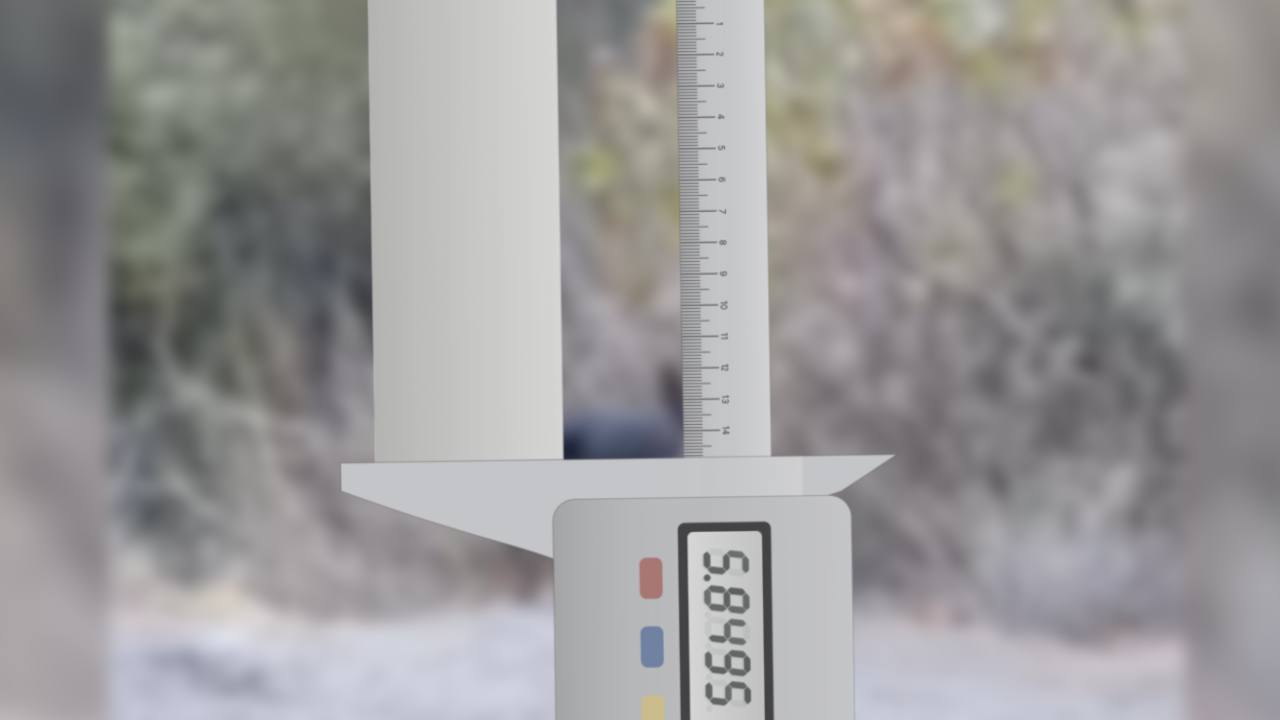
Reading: value=5.8495 unit=in
